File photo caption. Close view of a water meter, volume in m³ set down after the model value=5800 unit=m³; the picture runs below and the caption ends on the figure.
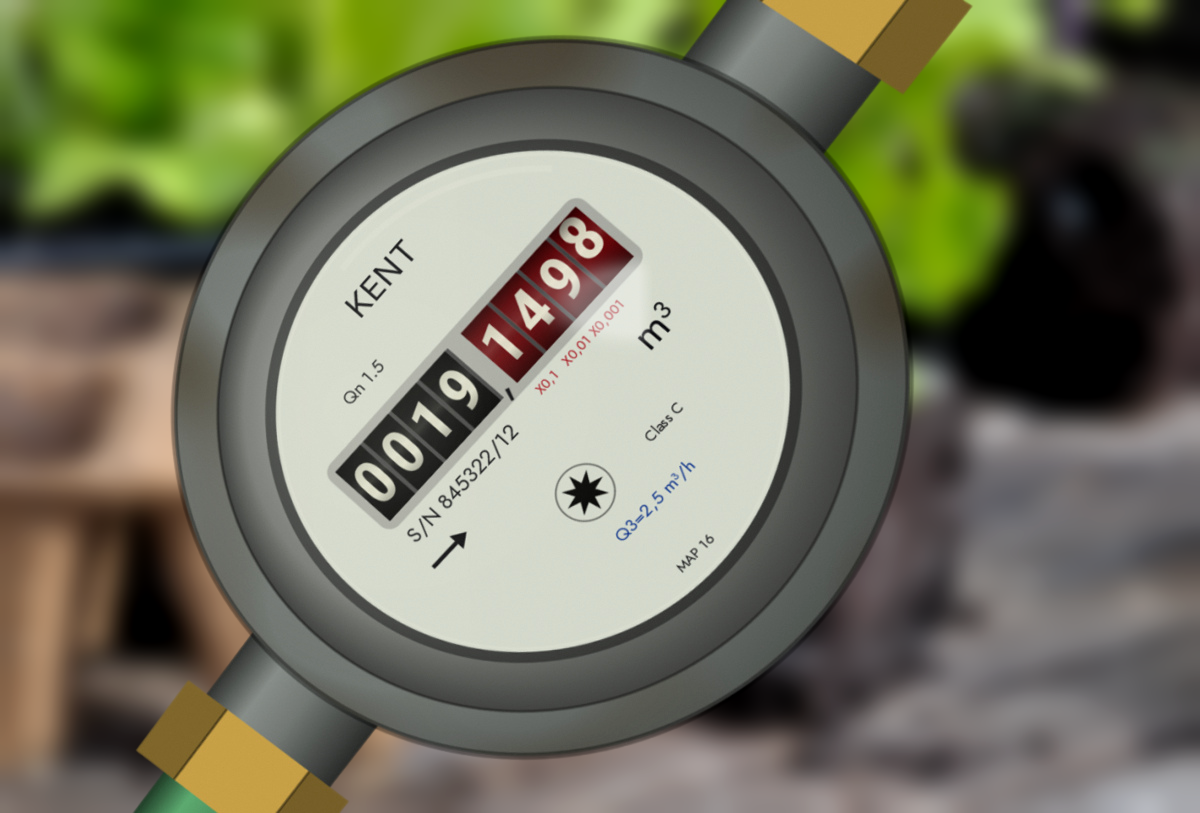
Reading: value=19.1498 unit=m³
